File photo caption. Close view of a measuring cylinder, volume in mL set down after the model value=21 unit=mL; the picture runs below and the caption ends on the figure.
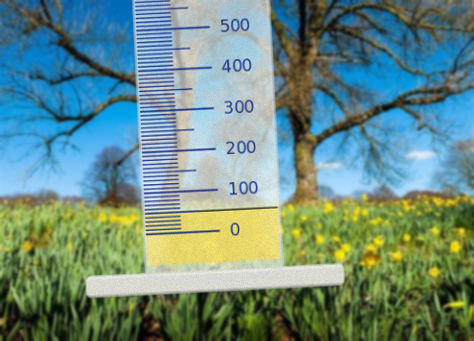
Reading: value=50 unit=mL
